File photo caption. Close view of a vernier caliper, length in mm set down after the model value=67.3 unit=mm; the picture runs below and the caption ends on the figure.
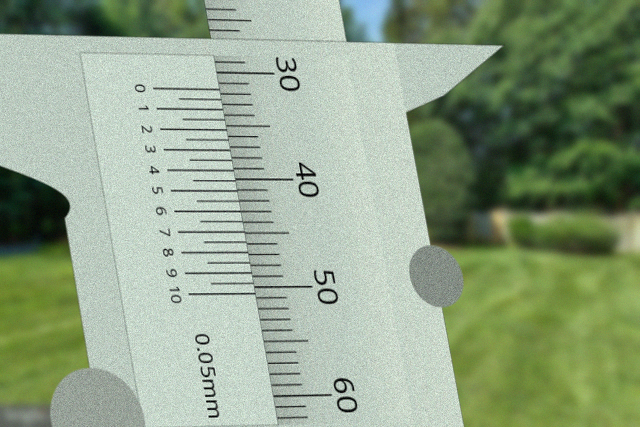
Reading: value=31.6 unit=mm
